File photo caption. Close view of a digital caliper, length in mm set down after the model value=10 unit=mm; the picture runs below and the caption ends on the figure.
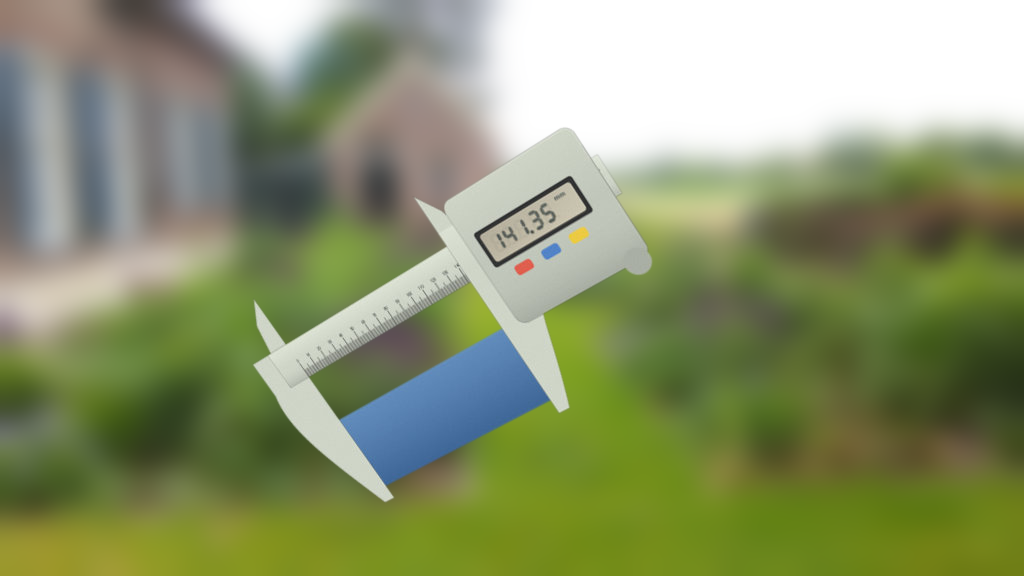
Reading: value=141.35 unit=mm
